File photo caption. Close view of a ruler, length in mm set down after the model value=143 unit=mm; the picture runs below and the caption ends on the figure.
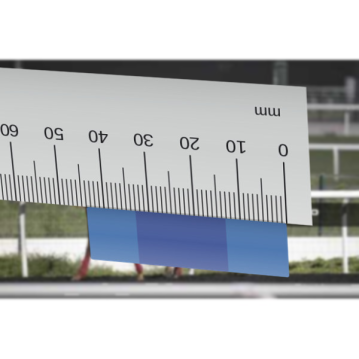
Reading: value=44 unit=mm
